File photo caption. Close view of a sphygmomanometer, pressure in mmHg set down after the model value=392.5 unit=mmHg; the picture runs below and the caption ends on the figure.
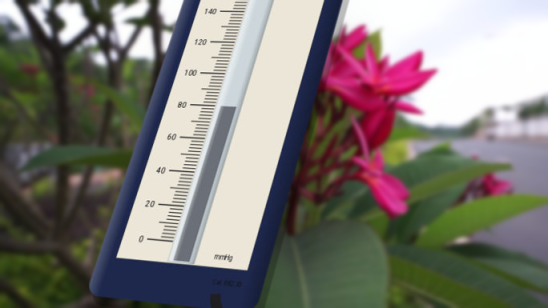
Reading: value=80 unit=mmHg
